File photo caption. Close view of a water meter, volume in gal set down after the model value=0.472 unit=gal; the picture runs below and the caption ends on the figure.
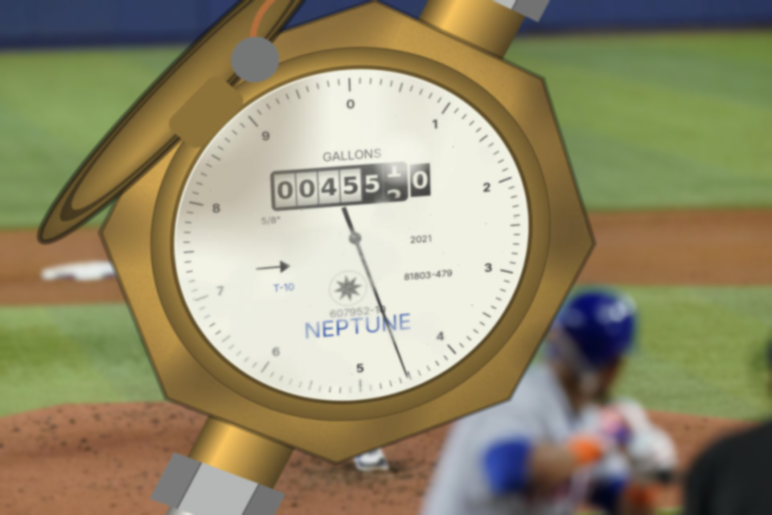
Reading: value=45514.5 unit=gal
